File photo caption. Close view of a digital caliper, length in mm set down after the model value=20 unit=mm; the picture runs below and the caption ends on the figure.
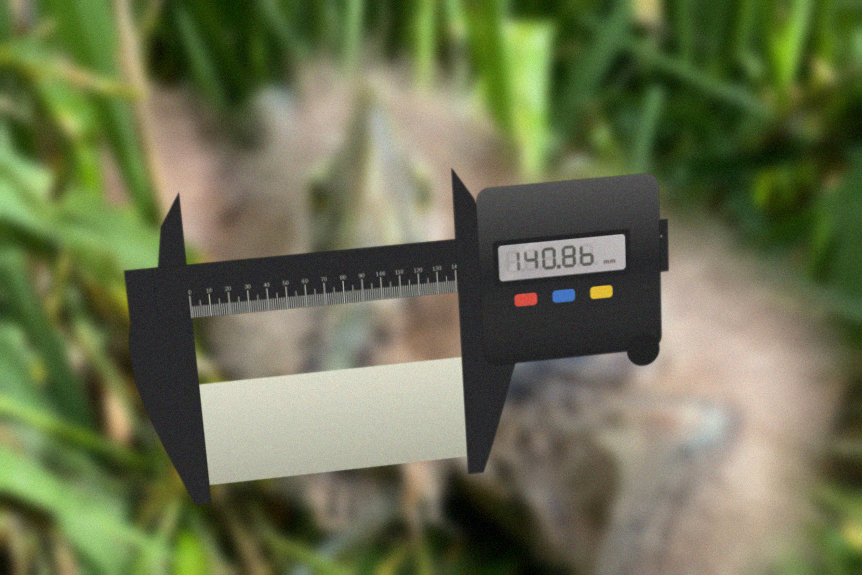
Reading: value=140.86 unit=mm
